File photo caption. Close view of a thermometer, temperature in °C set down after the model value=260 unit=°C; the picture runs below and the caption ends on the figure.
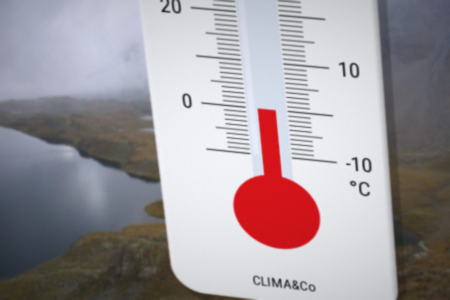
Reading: value=0 unit=°C
